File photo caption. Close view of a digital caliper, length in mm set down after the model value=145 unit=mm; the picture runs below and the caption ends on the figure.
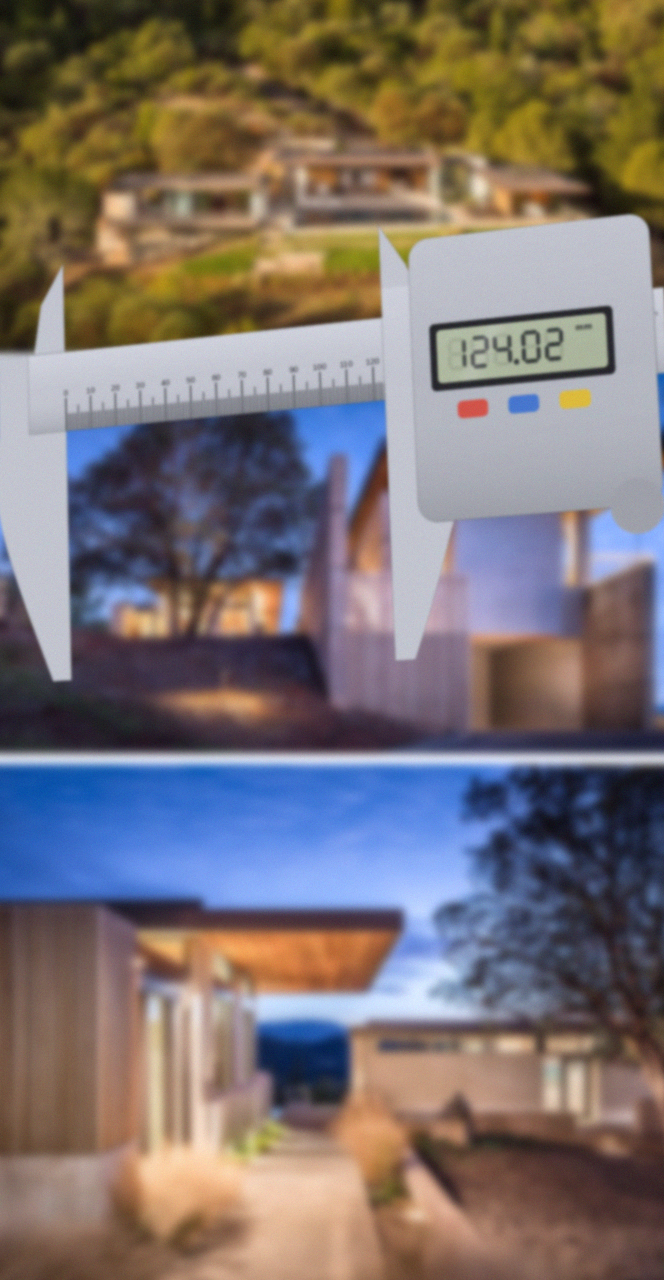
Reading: value=124.02 unit=mm
